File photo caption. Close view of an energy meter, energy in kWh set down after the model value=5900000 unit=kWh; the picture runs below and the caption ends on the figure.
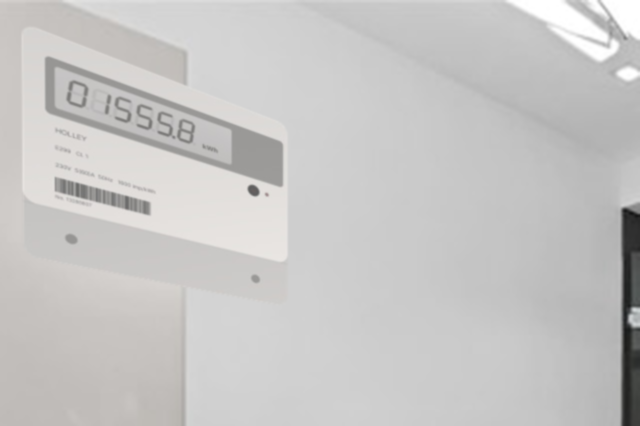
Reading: value=1555.8 unit=kWh
